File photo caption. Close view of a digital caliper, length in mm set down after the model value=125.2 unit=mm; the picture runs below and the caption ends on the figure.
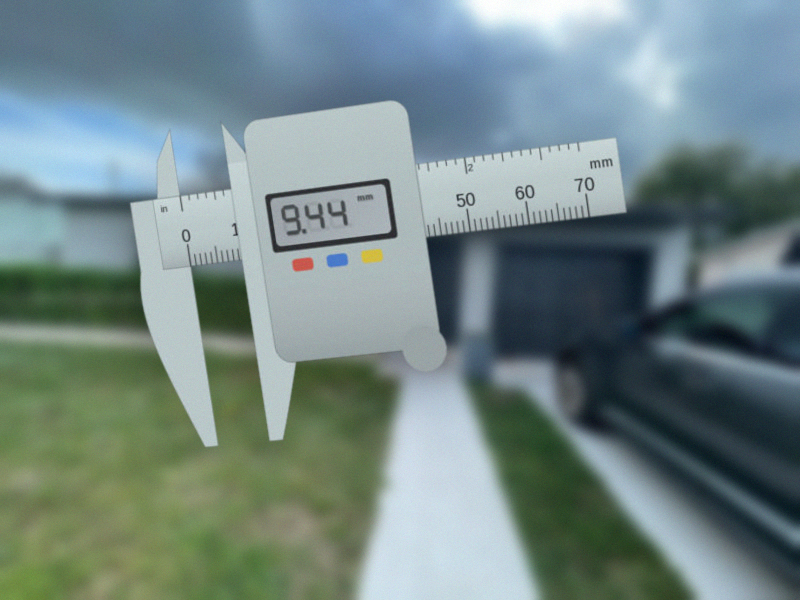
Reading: value=9.44 unit=mm
